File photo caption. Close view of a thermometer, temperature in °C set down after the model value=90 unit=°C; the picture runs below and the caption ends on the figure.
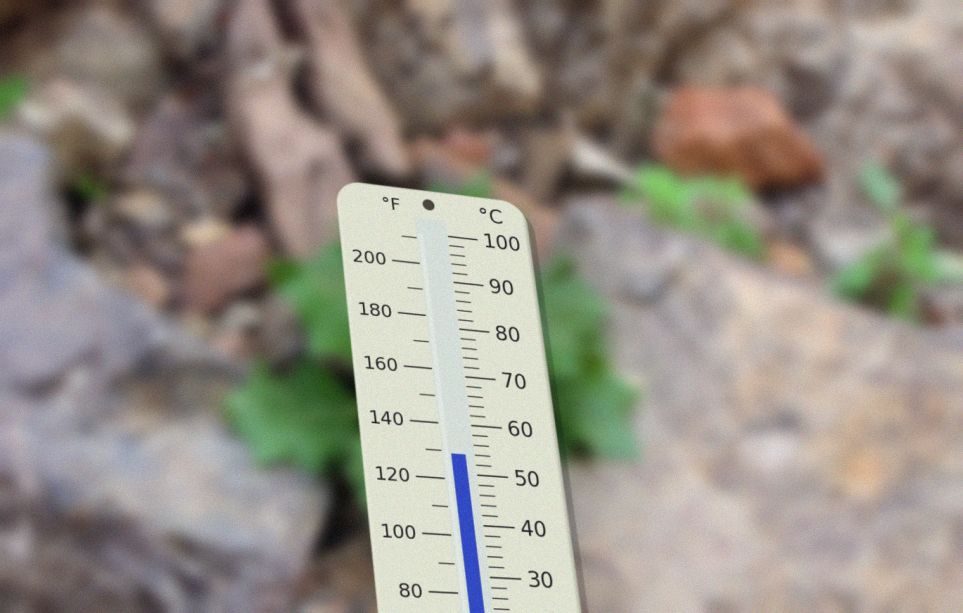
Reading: value=54 unit=°C
